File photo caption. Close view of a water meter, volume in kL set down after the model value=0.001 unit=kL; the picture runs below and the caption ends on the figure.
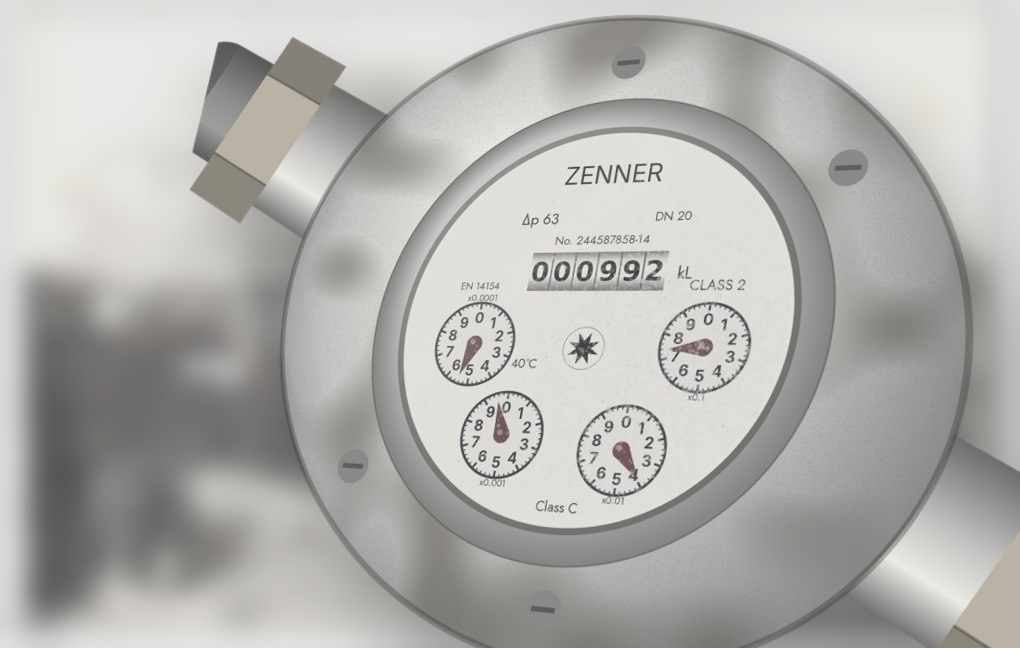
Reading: value=992.7395 unit=kL
